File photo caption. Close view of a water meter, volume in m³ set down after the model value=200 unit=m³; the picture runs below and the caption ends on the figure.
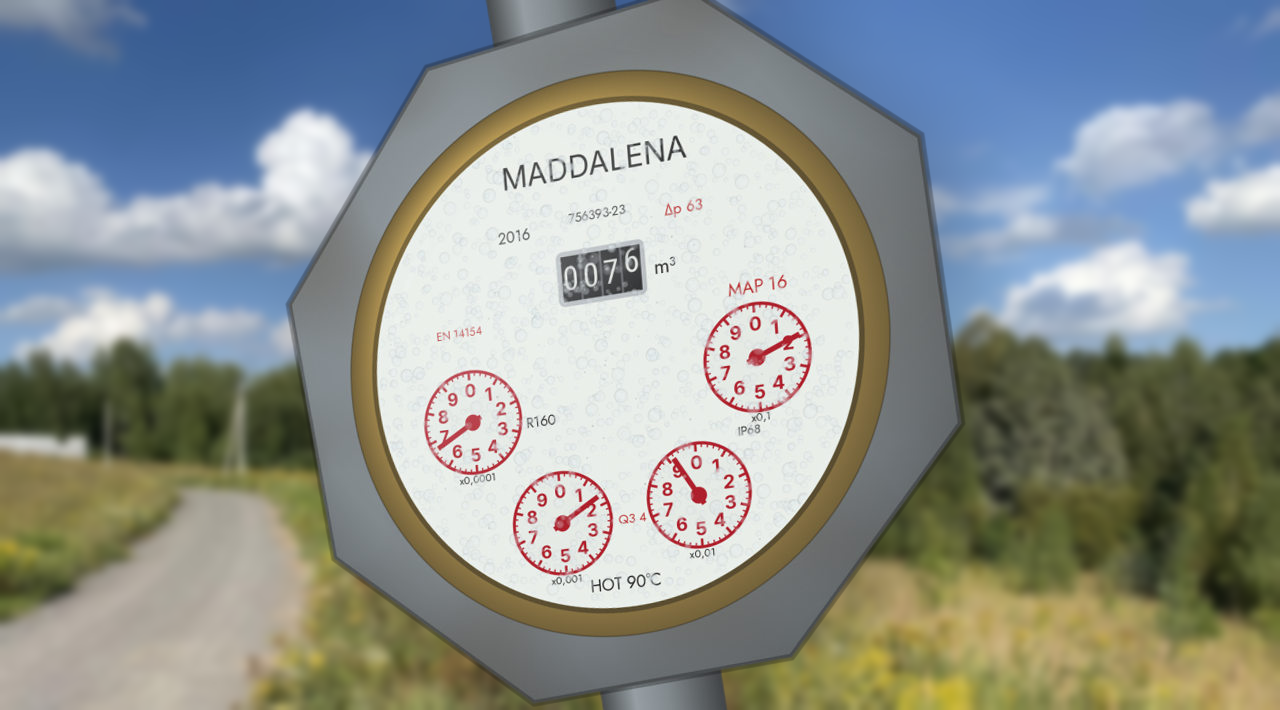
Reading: value=76.1916 unit=m³
